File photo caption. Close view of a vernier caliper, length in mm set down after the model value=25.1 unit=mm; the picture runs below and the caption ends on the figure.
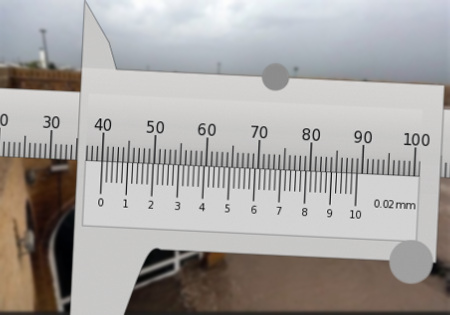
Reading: value=40.0 unit=mm
